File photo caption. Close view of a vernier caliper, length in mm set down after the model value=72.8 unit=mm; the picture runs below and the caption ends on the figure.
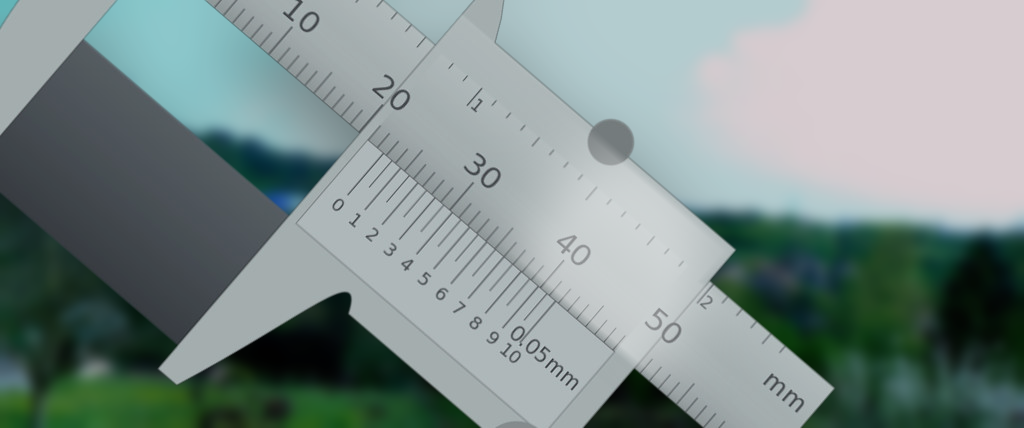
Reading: value=22.7 unit=mm
